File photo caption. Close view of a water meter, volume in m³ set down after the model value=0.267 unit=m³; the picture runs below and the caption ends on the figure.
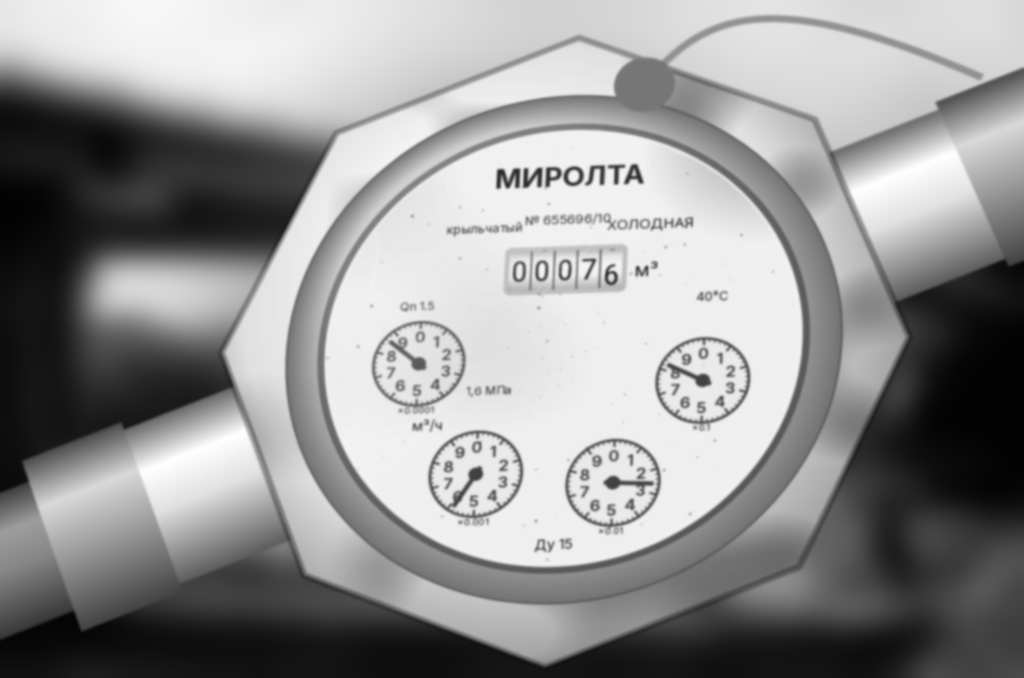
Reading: value=75.8258 unit=m³
